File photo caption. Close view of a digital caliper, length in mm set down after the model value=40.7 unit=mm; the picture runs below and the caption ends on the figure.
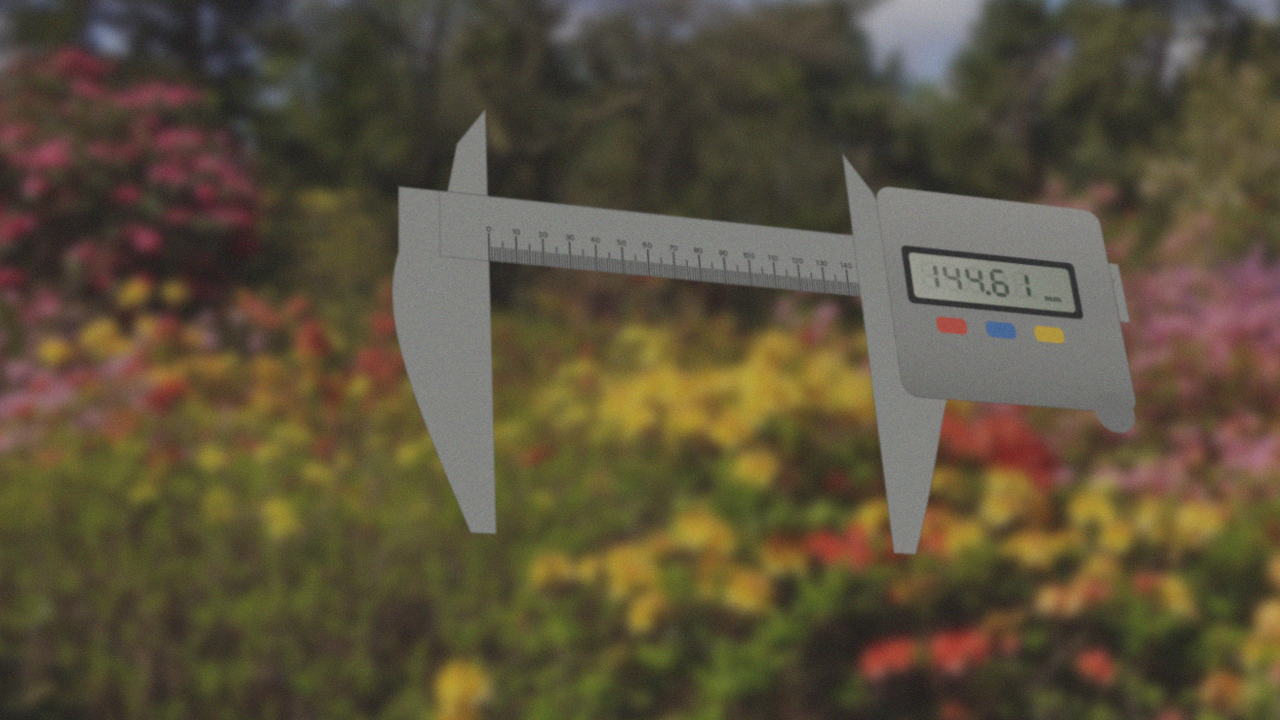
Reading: value=144.61 unit=mm
